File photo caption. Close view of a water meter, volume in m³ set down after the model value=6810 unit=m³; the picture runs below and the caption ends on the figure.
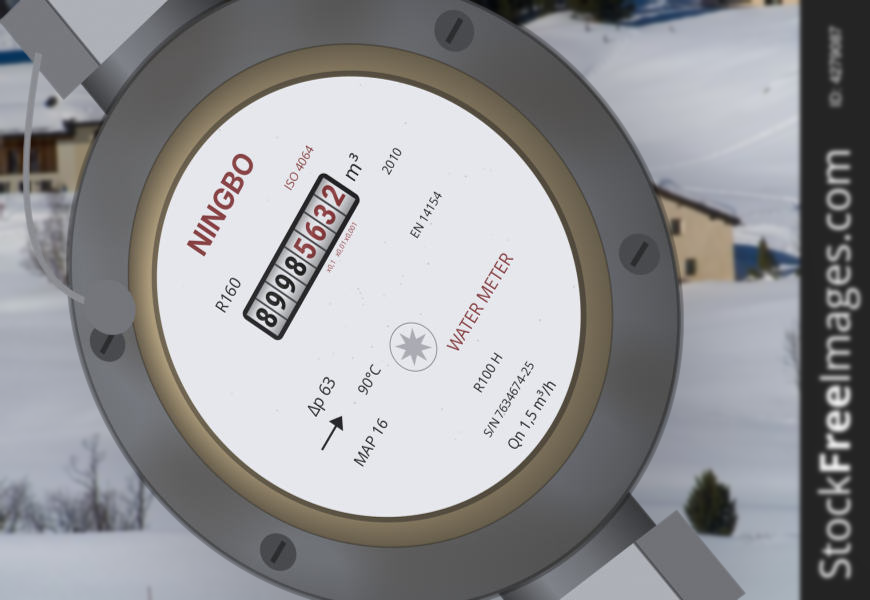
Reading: value=8998.5632 unit=m³
